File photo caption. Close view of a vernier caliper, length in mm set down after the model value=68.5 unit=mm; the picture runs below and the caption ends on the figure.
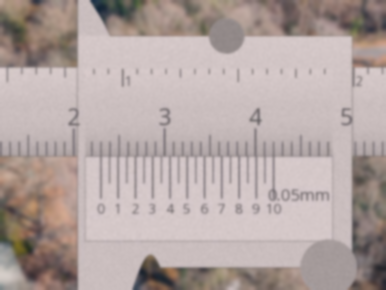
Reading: value=23.0 unit=mm
